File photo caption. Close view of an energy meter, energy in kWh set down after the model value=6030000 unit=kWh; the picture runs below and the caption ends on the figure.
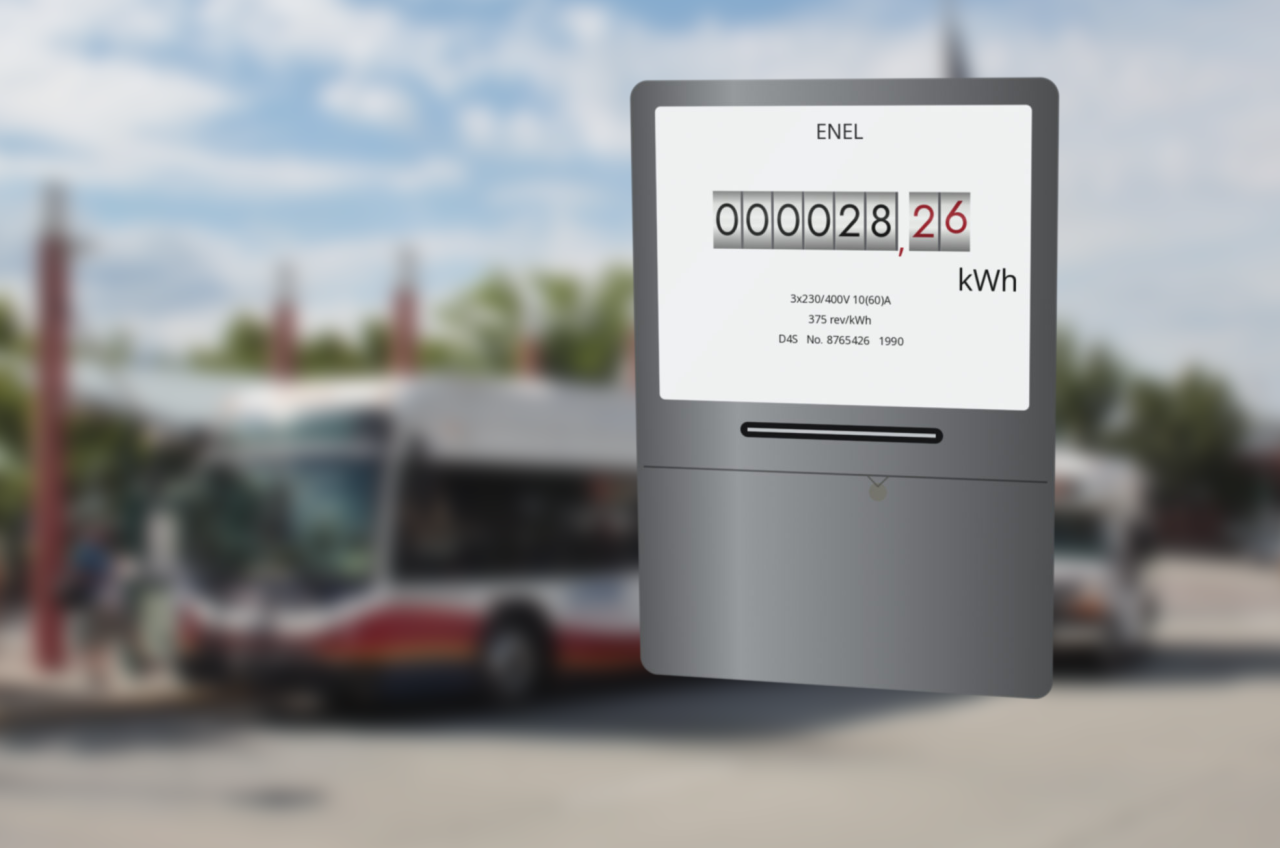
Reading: value=28.26 unit=kWh
